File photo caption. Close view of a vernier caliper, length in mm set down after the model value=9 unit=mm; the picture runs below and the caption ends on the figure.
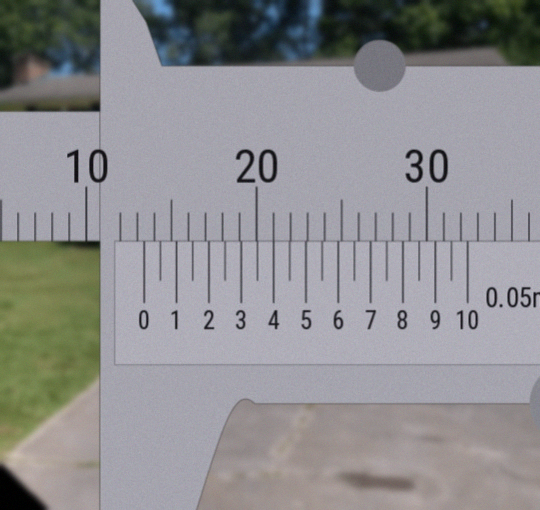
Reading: value=13.4 unit=mm
